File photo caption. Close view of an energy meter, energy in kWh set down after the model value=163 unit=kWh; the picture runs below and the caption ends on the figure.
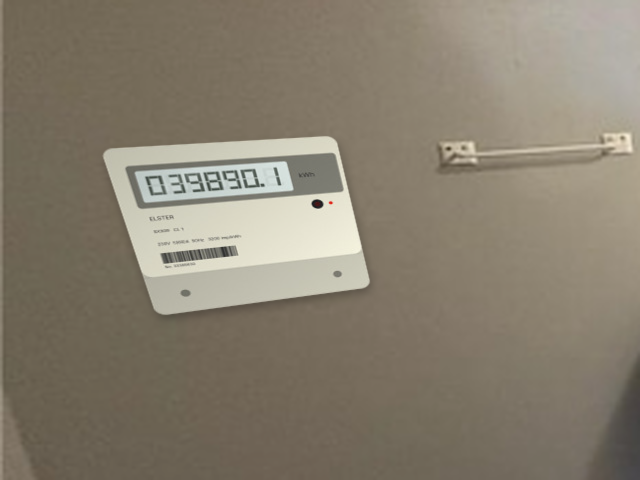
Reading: value=39890.1 unit=kWh
